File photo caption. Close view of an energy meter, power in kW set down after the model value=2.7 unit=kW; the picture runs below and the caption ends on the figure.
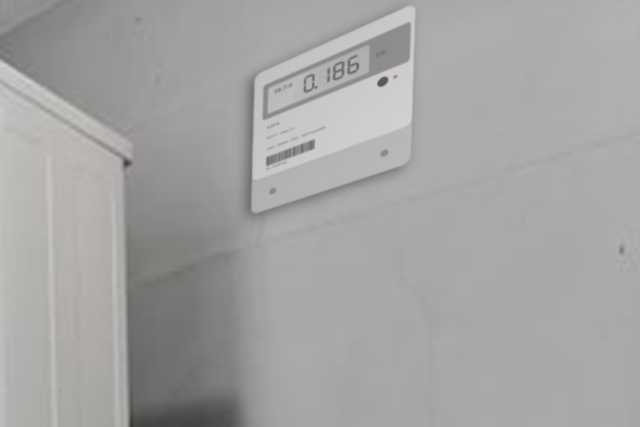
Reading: value=0.186 unit=kW
